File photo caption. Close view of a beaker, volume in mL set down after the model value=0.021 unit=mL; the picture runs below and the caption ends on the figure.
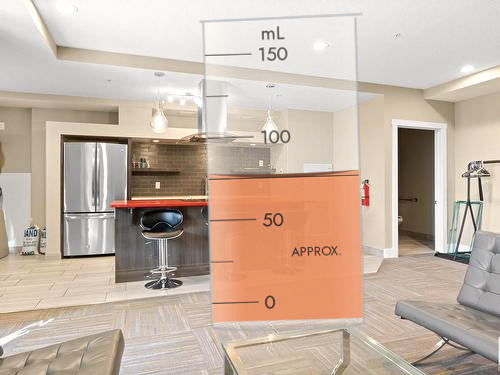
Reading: value=75 unit=mL
